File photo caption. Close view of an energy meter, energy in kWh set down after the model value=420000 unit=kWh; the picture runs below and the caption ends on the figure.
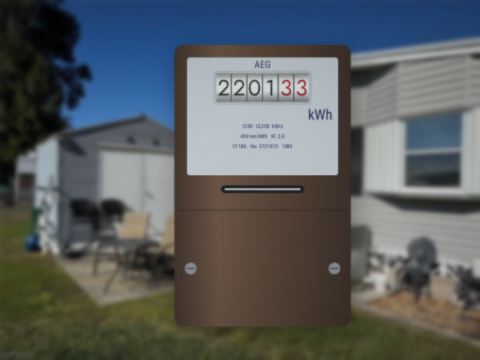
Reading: value=2201.33 unit=kWh
